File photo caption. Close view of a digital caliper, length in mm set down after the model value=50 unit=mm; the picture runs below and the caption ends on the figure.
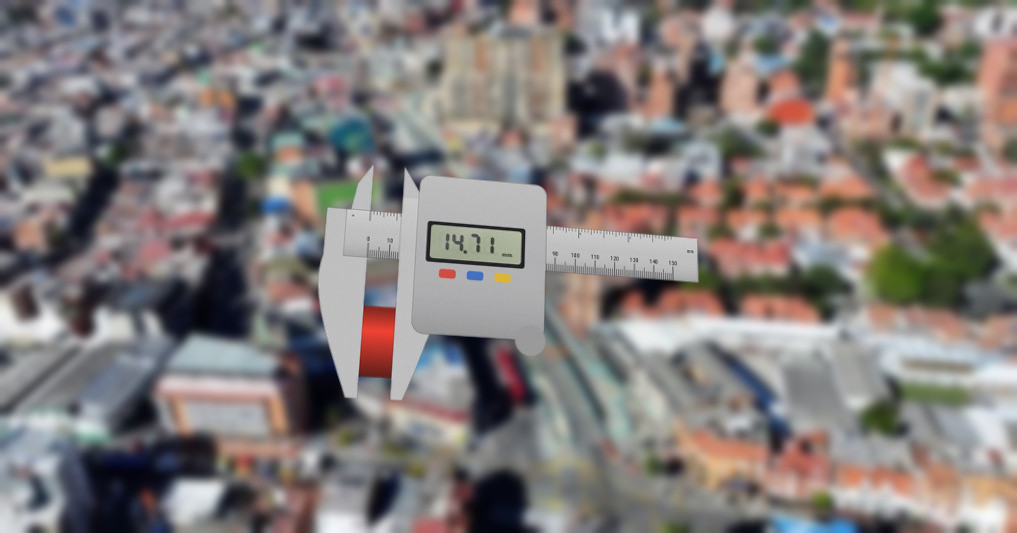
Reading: value=14.71 unit=mm
